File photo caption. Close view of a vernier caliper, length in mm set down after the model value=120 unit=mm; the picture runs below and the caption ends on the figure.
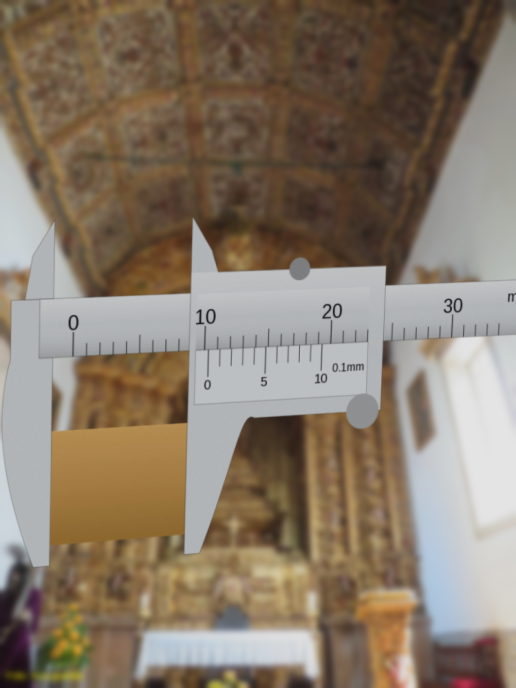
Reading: value=10.3 unit=mm
